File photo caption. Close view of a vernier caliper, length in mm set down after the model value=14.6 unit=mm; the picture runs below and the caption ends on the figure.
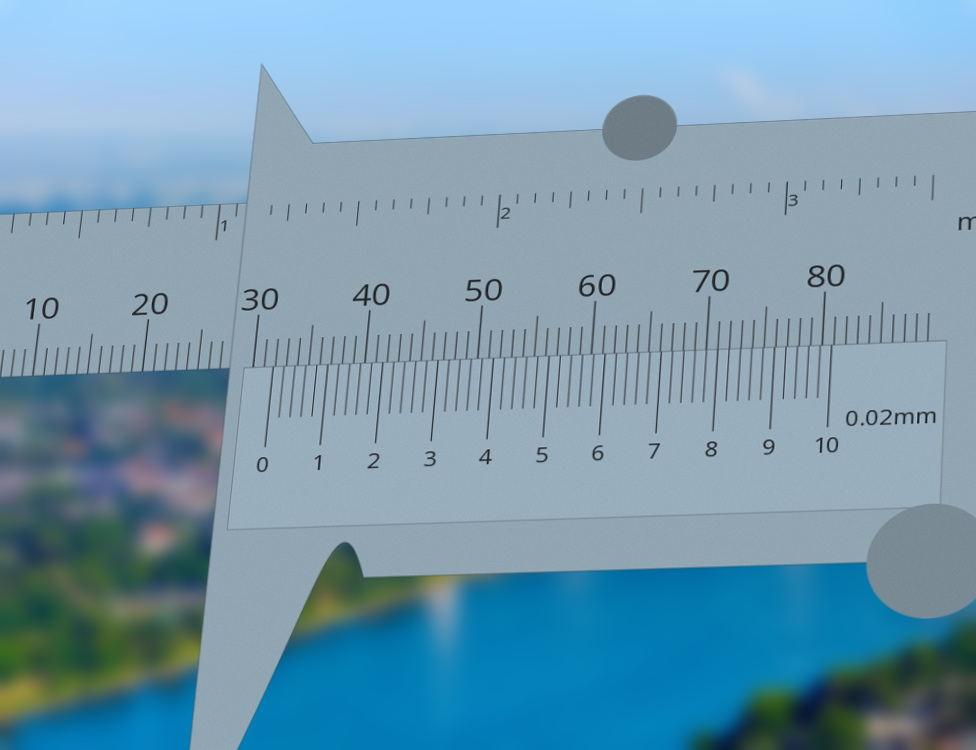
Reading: value=31.8 unit=mm
